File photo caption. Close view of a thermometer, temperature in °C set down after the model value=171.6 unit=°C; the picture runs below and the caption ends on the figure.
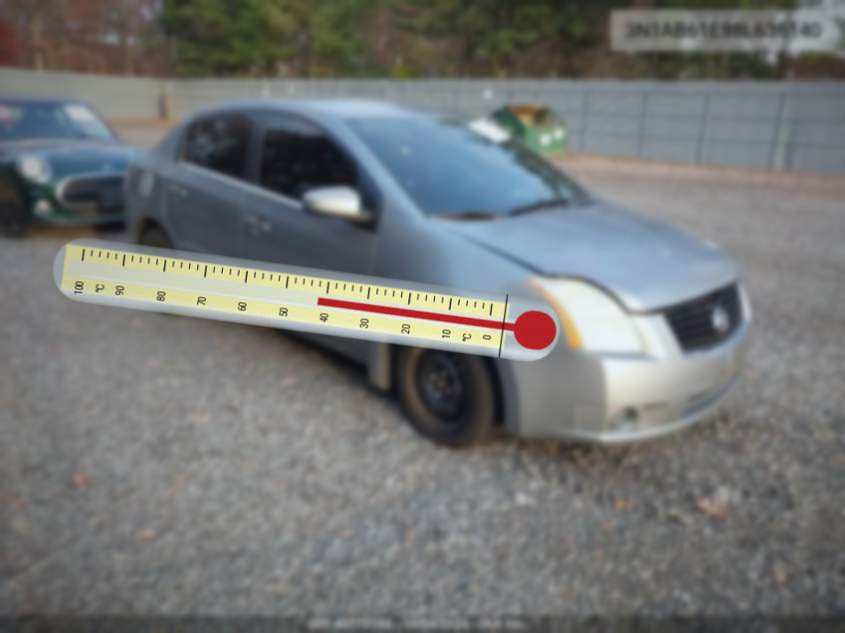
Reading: value=42 unit=°C
